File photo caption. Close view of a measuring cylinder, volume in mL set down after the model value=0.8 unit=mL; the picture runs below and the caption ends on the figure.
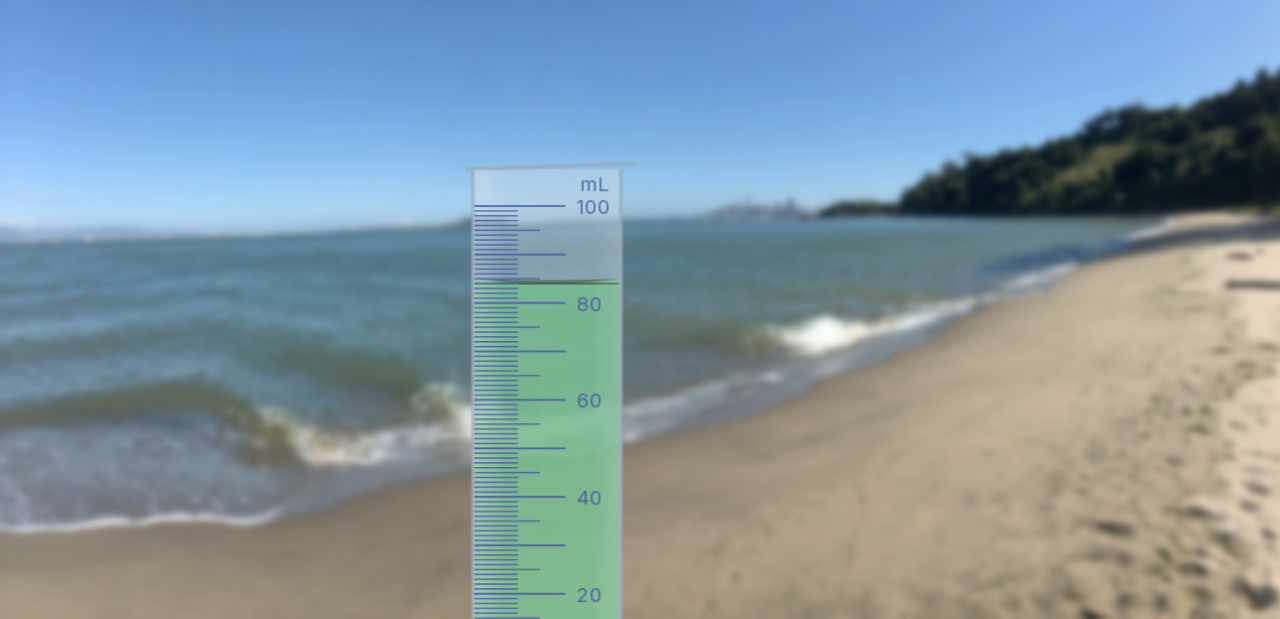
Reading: value=84 unit=mL
